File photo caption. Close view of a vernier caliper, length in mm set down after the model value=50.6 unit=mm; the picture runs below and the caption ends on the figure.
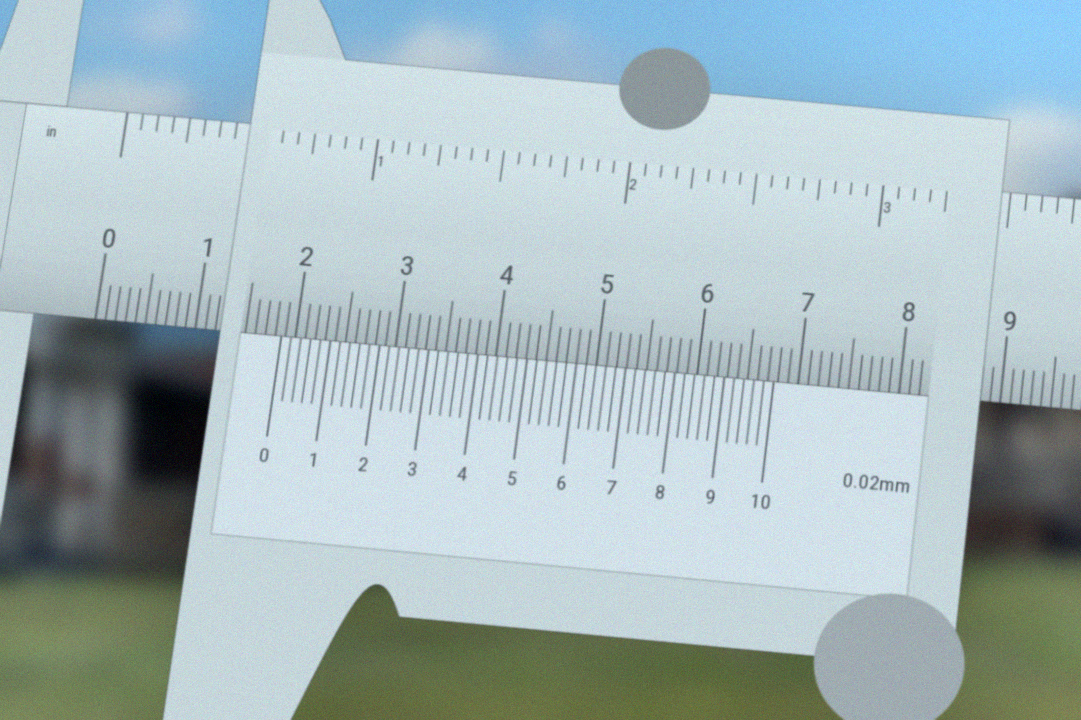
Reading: value=18.6 unit=mm
